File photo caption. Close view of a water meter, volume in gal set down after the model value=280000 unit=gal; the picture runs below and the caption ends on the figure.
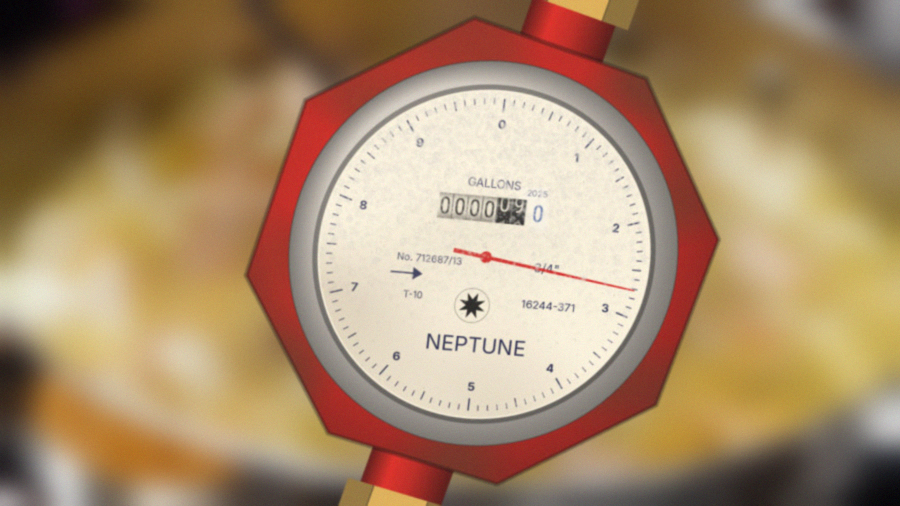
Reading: value=92.7 unit=gal
